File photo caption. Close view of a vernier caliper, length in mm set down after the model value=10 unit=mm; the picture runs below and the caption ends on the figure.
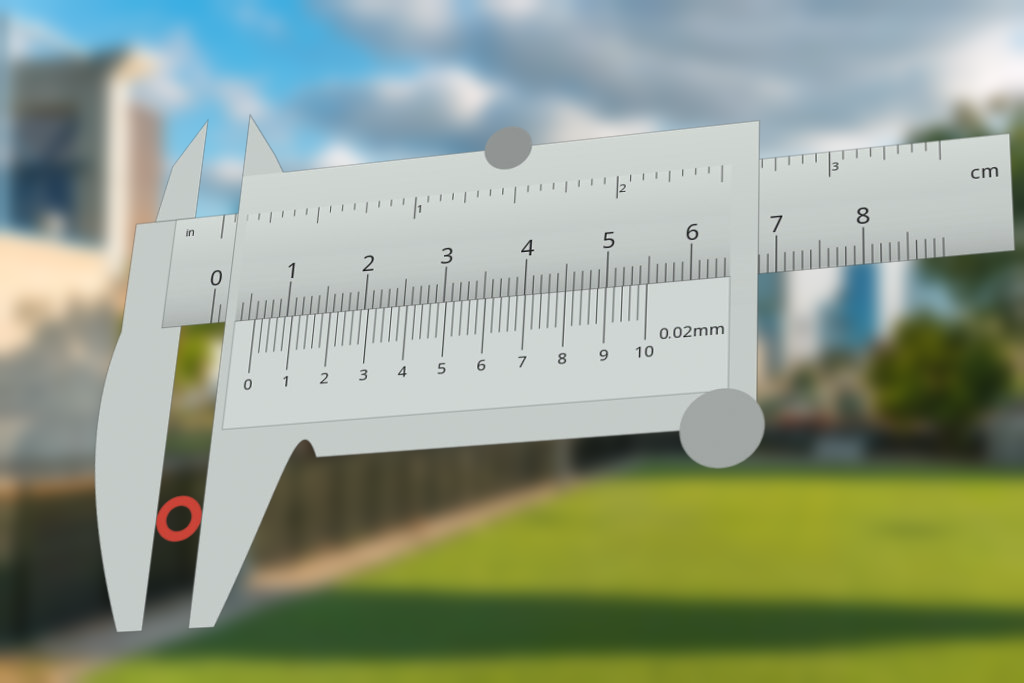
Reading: value=5.8 unit=mm
